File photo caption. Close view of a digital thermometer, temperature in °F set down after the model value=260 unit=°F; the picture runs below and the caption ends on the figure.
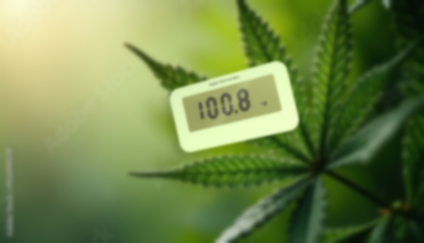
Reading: value=100.8 unit=°F
